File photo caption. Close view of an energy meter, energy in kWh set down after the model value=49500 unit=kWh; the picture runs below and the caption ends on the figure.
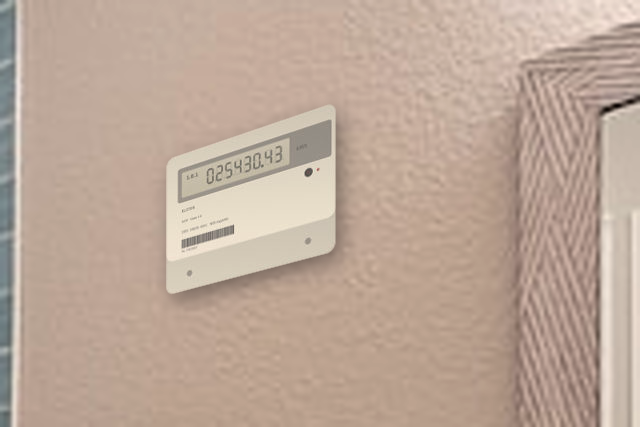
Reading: value=25430.43 unit=kWh
